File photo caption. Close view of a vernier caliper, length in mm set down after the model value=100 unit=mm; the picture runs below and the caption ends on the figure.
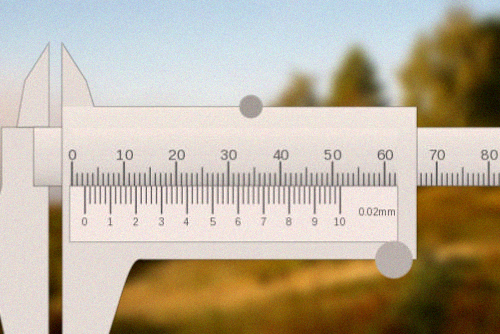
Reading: value=2.5 unit=mm
